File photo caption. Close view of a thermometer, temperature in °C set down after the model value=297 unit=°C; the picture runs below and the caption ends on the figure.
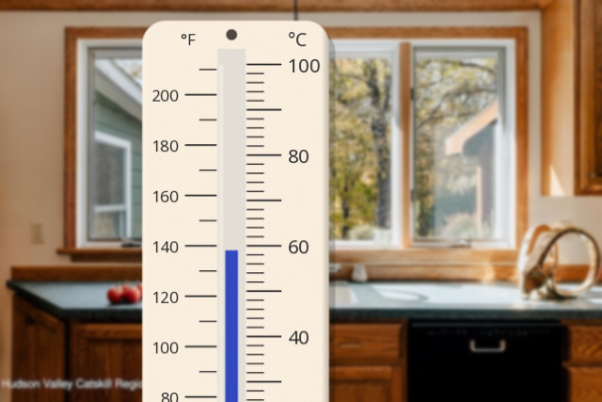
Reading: value=59 unit=°C
